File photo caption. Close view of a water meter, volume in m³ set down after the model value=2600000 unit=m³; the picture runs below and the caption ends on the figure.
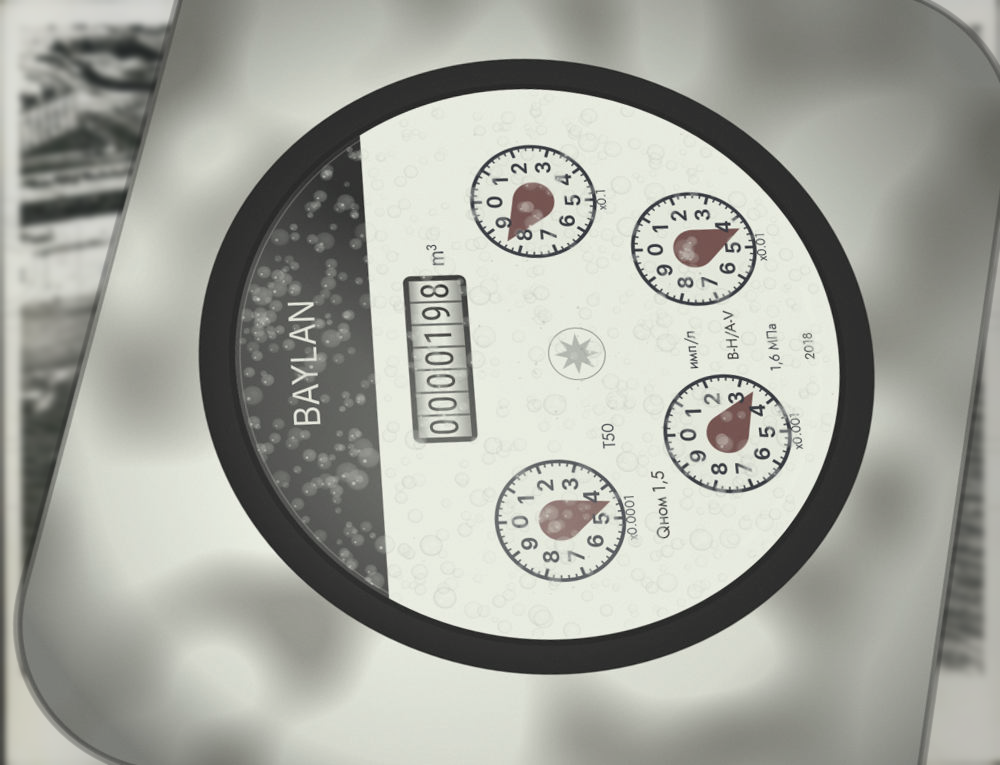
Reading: value=198.8434 unit=m³
